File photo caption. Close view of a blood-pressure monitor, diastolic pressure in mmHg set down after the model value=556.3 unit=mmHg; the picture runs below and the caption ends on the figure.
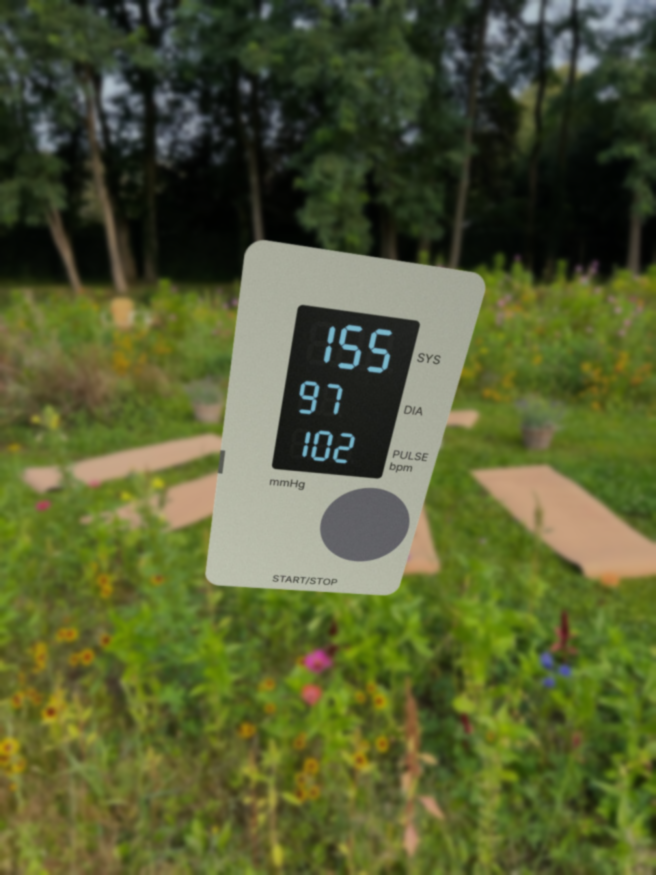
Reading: value=97 unit=mmHg
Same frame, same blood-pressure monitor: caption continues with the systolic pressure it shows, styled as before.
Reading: value=155 unit=mmHg
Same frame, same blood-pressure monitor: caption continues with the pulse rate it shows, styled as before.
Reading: value=102 unit=bpm
